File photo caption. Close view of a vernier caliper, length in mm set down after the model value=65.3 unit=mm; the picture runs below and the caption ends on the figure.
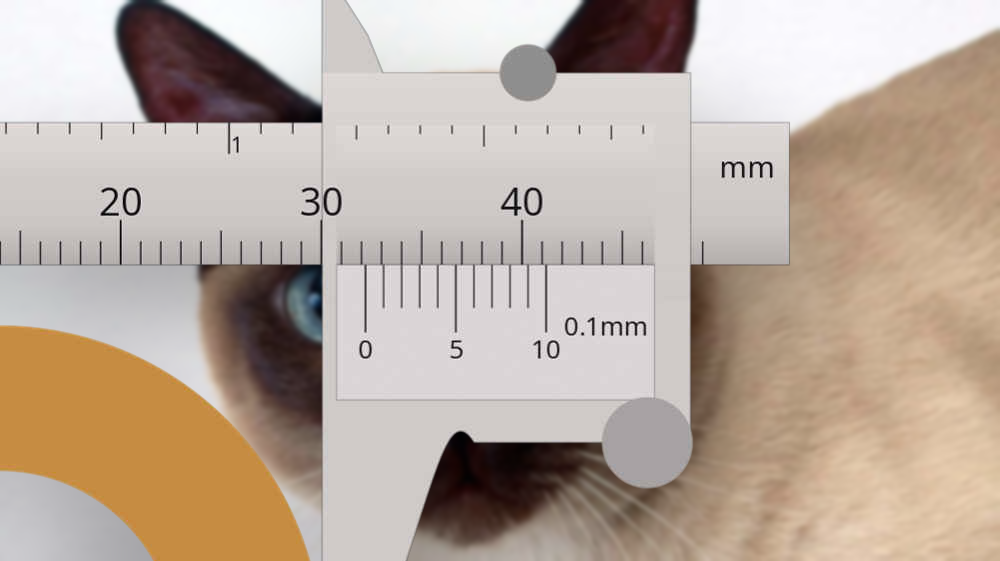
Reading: value=32.2 unit=mm
